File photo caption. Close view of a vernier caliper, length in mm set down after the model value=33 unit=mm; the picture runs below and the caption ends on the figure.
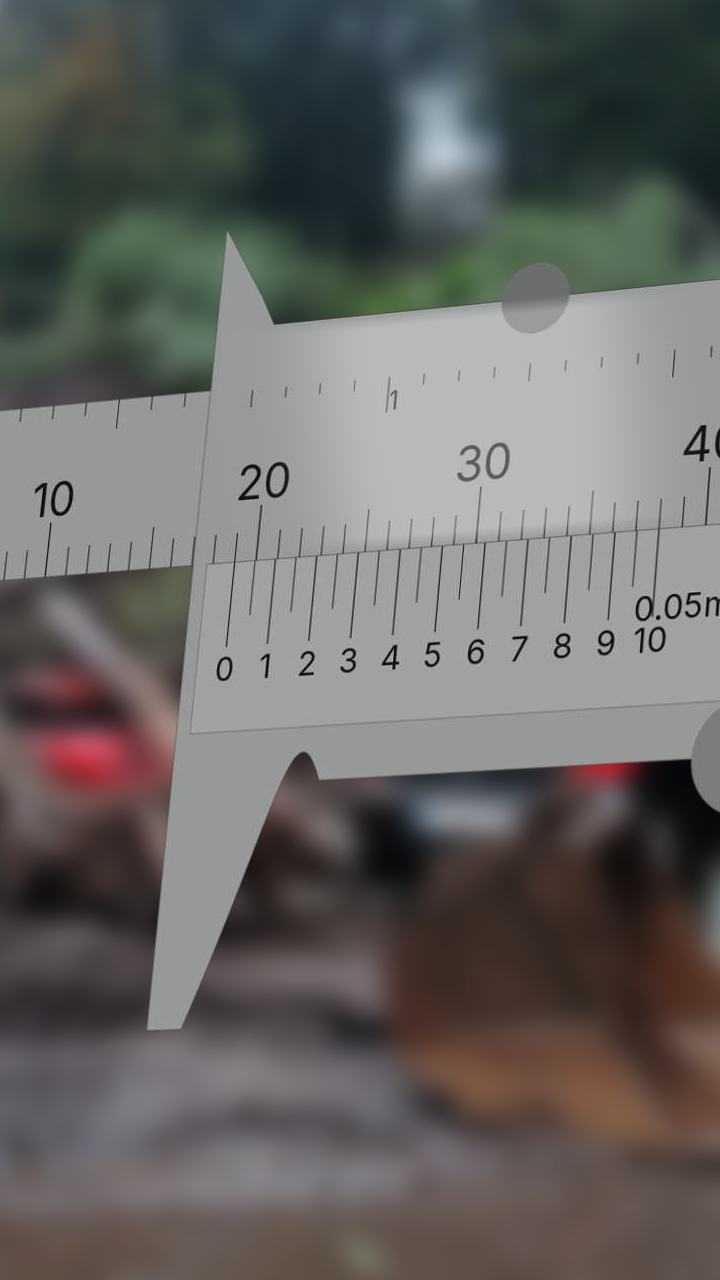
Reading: value=19.0 unit=mm
